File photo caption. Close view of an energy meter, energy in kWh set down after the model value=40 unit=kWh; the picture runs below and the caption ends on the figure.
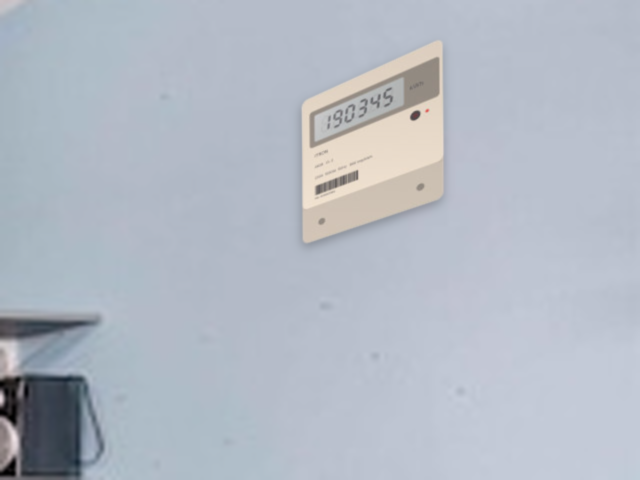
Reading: value=190345 unit=kWh
